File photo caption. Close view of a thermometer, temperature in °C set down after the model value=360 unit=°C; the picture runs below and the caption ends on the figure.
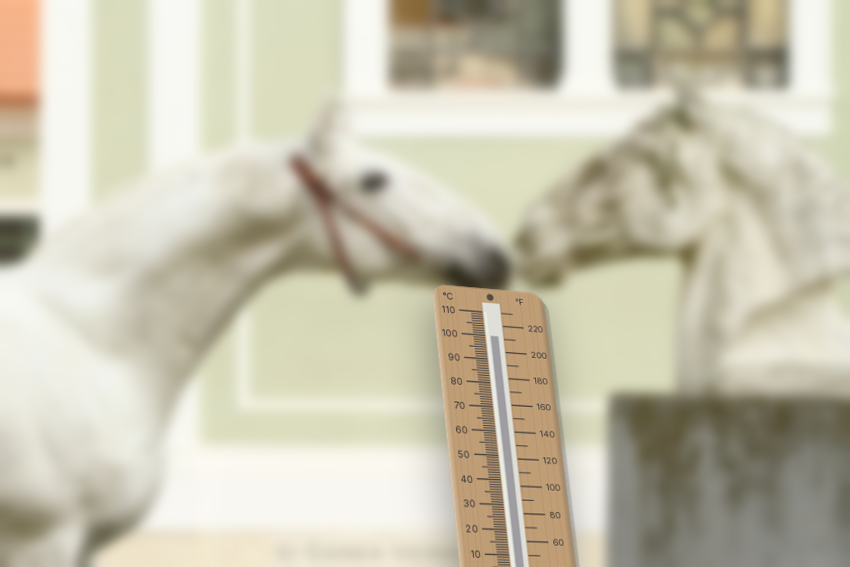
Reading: value=100 unit=°C
